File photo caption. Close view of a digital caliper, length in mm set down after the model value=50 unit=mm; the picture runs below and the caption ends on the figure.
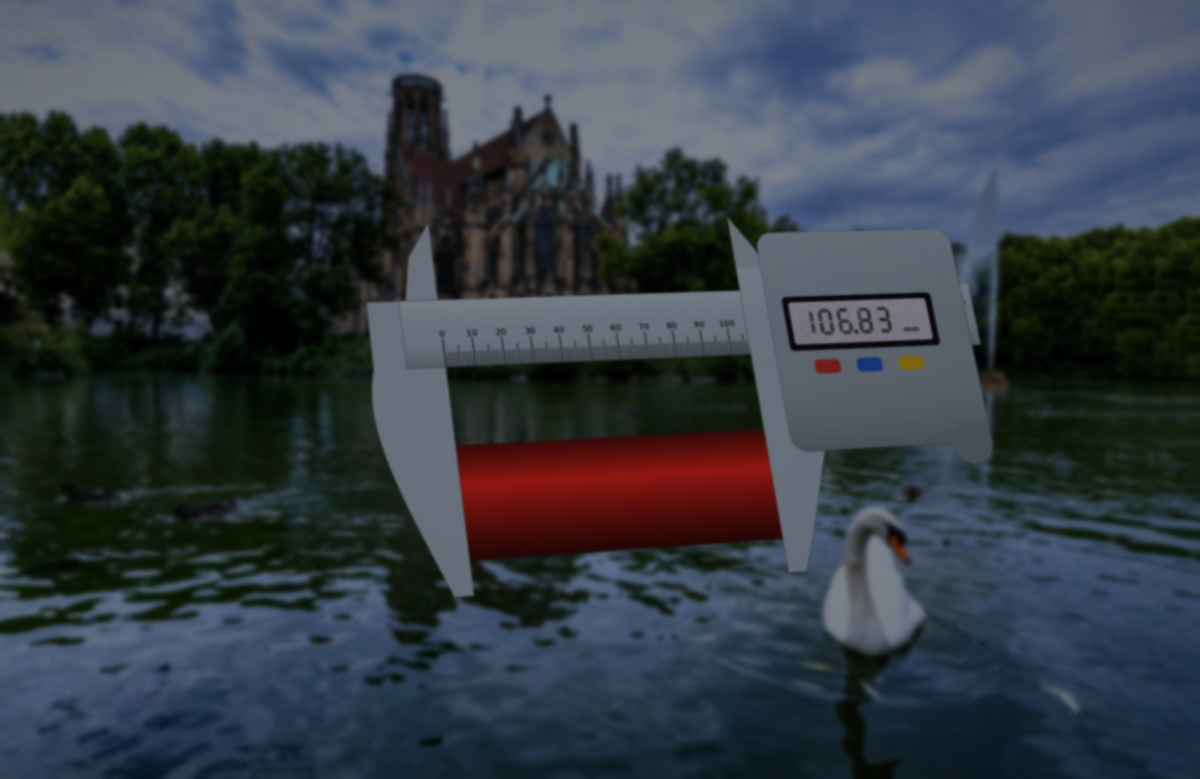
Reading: value=106.83 unit=mm
